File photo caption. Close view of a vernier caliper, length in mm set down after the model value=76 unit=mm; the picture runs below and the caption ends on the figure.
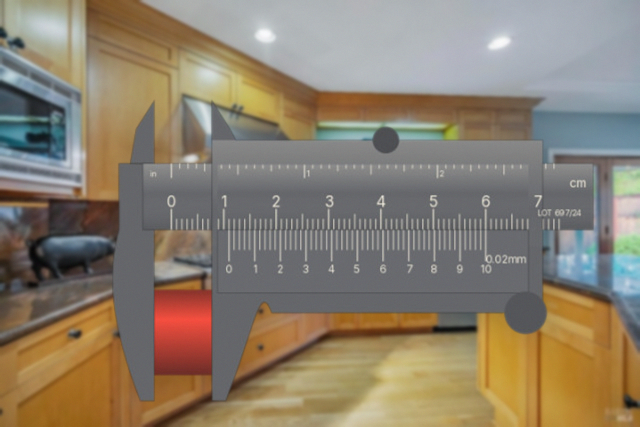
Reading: value=11.0 unit=mm
